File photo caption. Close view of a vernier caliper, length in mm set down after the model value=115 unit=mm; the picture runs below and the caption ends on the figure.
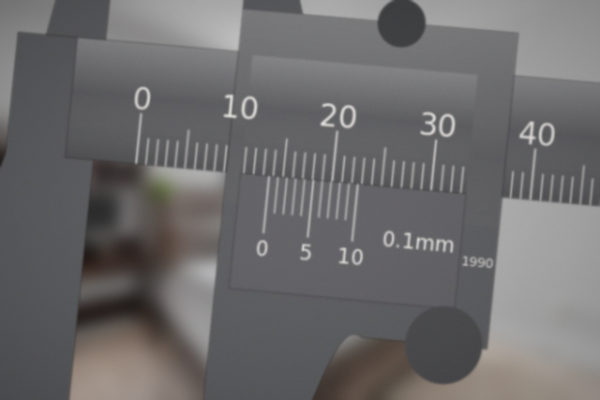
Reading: value=13.6 unit=mm
